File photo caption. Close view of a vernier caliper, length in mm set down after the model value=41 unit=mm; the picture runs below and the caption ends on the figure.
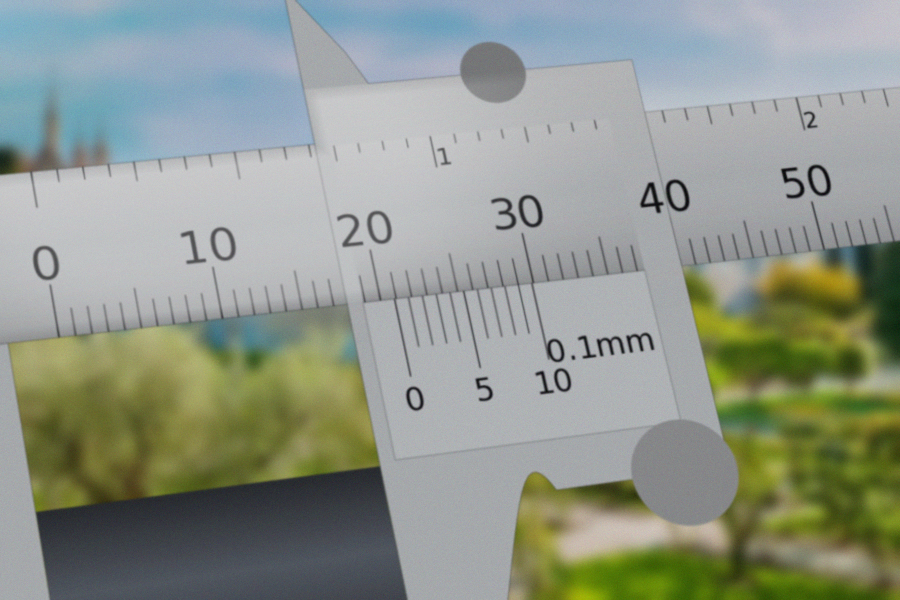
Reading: value=20.9 unit=mm
